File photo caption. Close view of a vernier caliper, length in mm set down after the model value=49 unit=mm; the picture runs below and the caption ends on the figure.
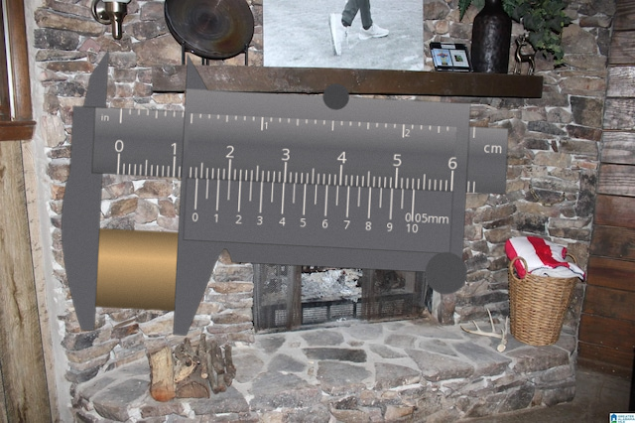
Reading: value=14.2 unit=mm
